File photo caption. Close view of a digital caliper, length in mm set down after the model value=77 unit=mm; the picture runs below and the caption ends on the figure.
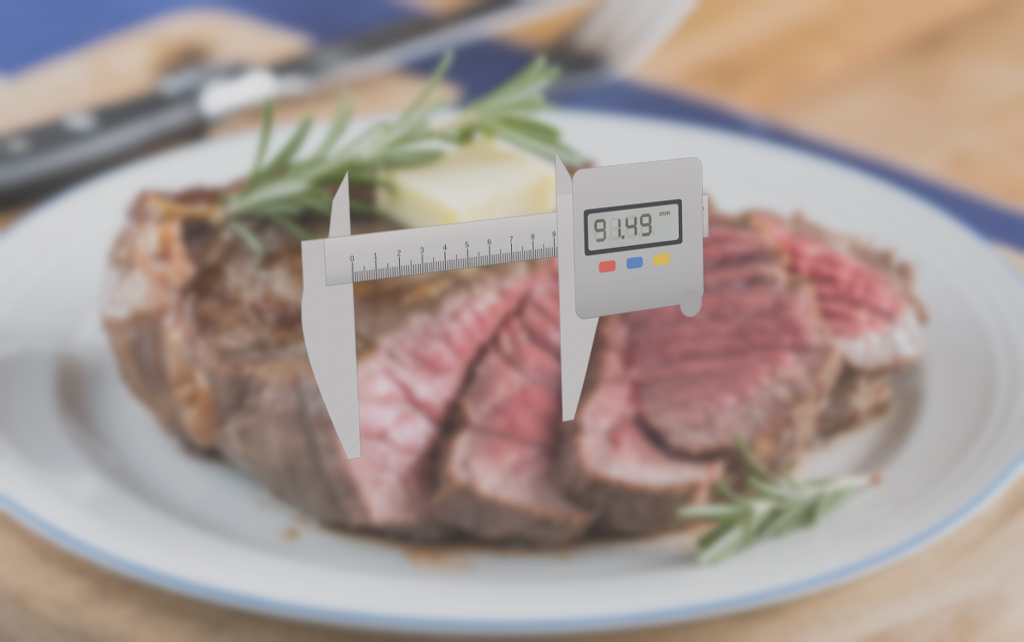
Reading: value=91.49 unit=mm
